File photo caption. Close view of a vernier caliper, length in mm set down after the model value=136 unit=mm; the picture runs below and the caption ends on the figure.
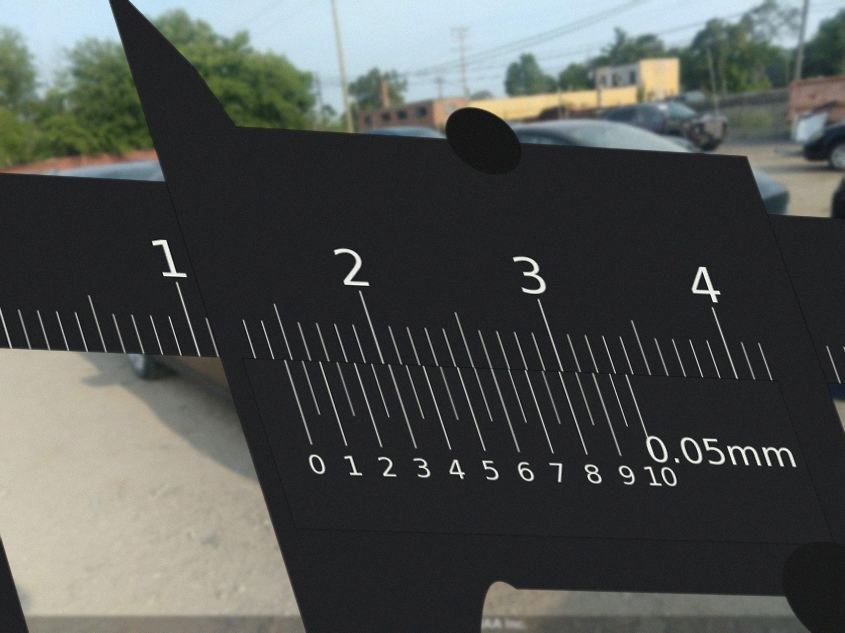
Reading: value=14.6 unit=mm
